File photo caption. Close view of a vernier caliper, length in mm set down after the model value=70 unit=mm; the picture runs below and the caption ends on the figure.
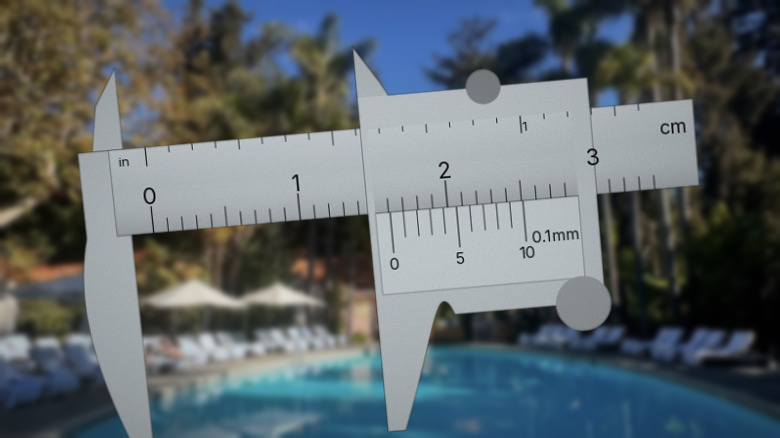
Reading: value=16.1 unit=mm
